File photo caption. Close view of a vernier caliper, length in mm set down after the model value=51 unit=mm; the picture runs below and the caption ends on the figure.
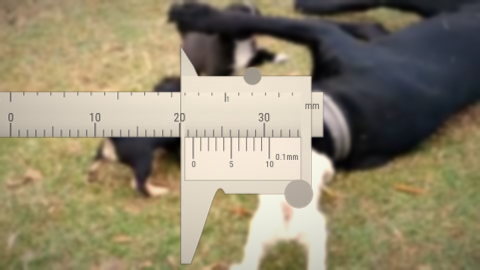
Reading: value=21.6 unit=mm
